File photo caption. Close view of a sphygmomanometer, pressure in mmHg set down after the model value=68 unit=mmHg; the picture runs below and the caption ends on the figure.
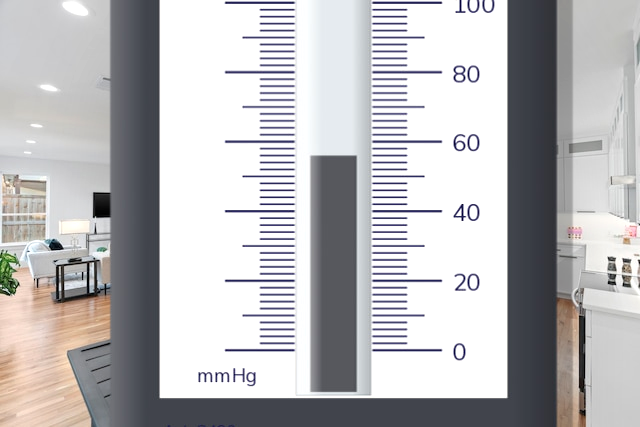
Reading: value=56 unit=mmHg
